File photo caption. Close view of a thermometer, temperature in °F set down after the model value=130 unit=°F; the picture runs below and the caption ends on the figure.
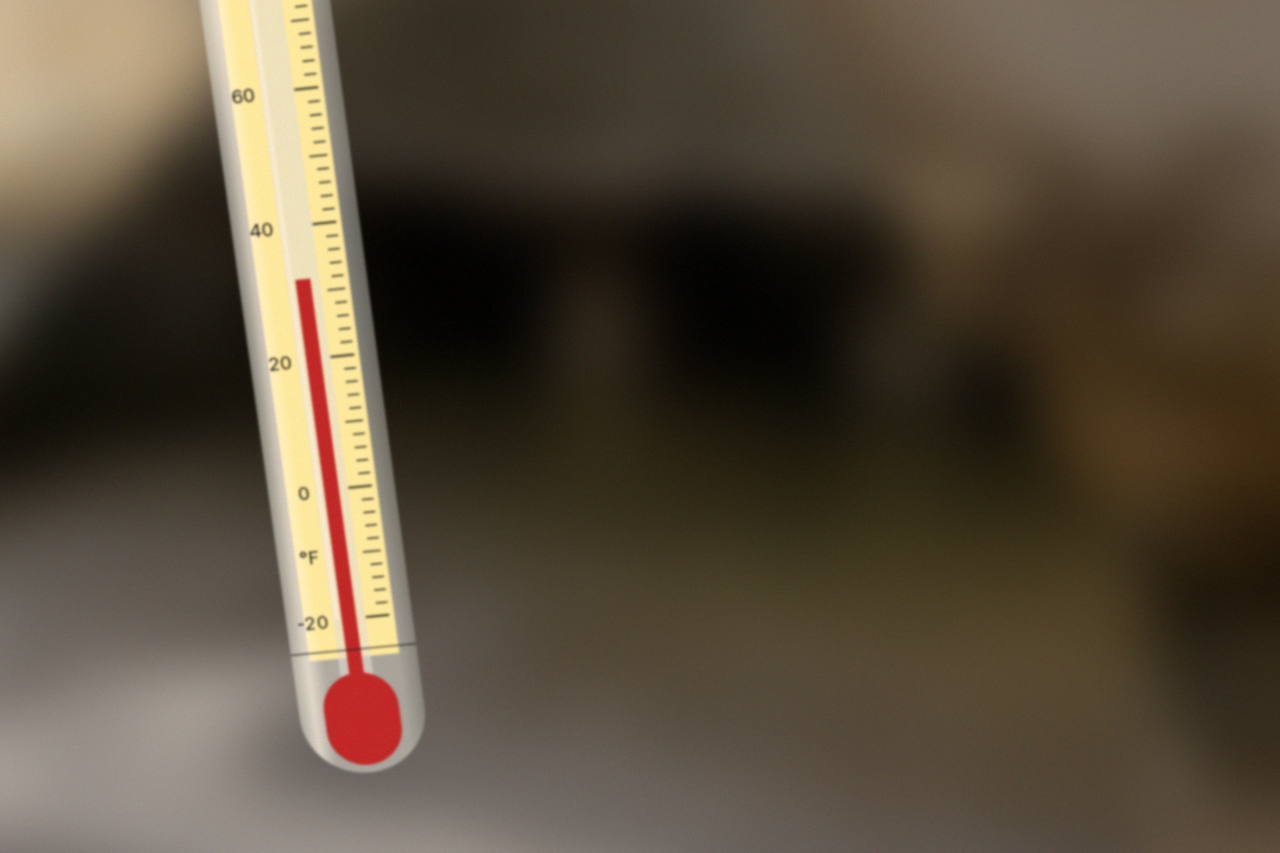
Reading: value=32 unit=°F
